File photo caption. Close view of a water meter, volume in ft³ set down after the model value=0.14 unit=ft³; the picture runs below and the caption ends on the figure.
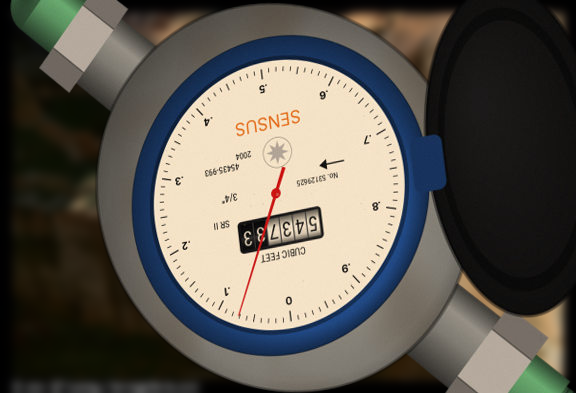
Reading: value=543733.07 unit=ft³
